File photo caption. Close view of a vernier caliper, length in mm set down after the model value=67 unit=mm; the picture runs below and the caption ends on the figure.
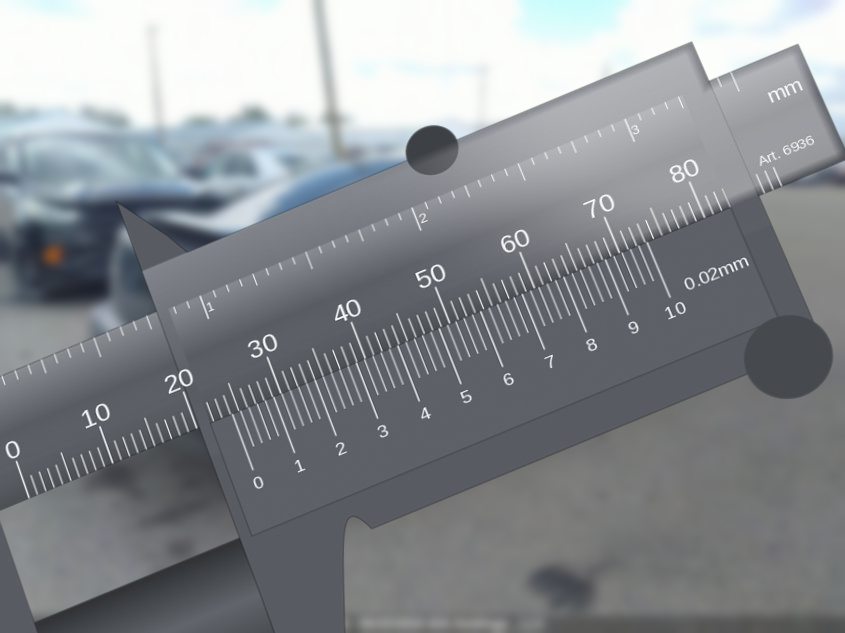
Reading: value=24.2 unit=mm
